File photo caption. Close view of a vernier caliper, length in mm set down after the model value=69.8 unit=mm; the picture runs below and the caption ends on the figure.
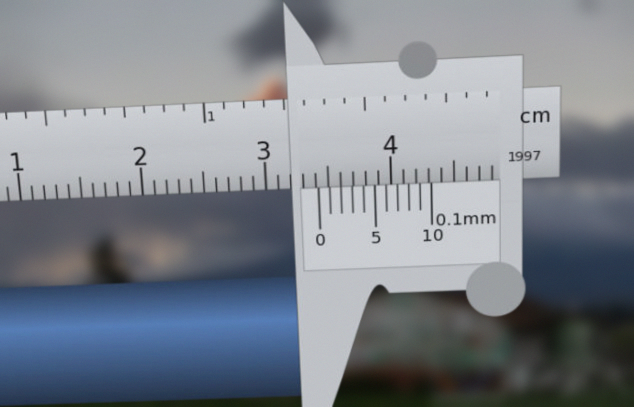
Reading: value=34.2 unit=mm
